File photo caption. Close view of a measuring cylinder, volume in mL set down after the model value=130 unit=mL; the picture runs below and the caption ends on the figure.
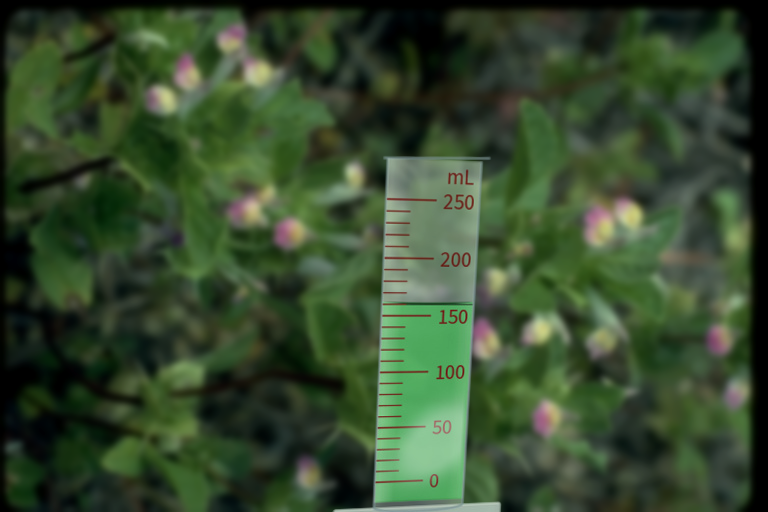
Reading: value=160 unit=mL
